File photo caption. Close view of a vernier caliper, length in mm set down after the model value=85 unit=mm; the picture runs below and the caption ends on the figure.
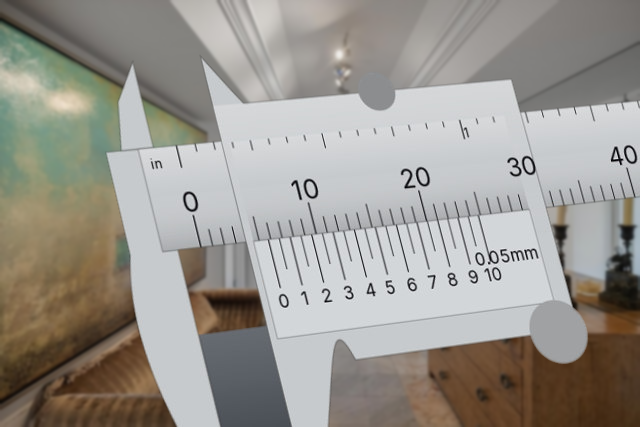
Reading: value=5.8 unit=mm
